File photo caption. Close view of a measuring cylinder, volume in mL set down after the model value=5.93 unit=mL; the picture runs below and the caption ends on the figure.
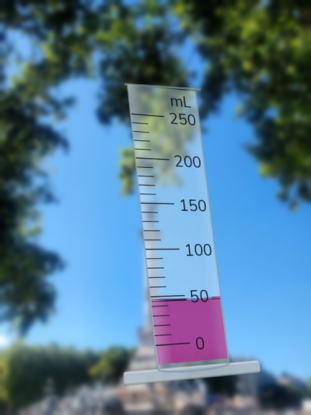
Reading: value=45 unit=mL
